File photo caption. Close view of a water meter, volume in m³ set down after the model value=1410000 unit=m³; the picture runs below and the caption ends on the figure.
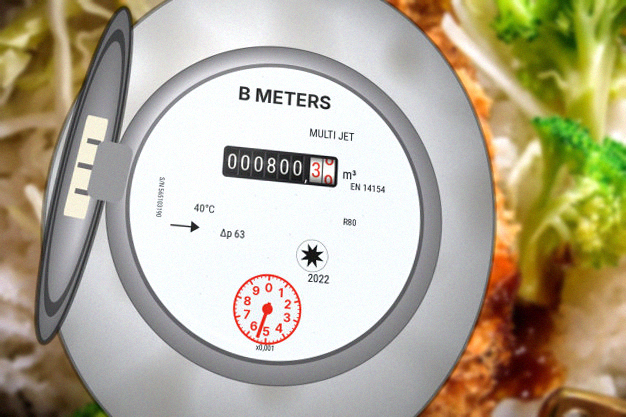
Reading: value=800.385 unit=m³
